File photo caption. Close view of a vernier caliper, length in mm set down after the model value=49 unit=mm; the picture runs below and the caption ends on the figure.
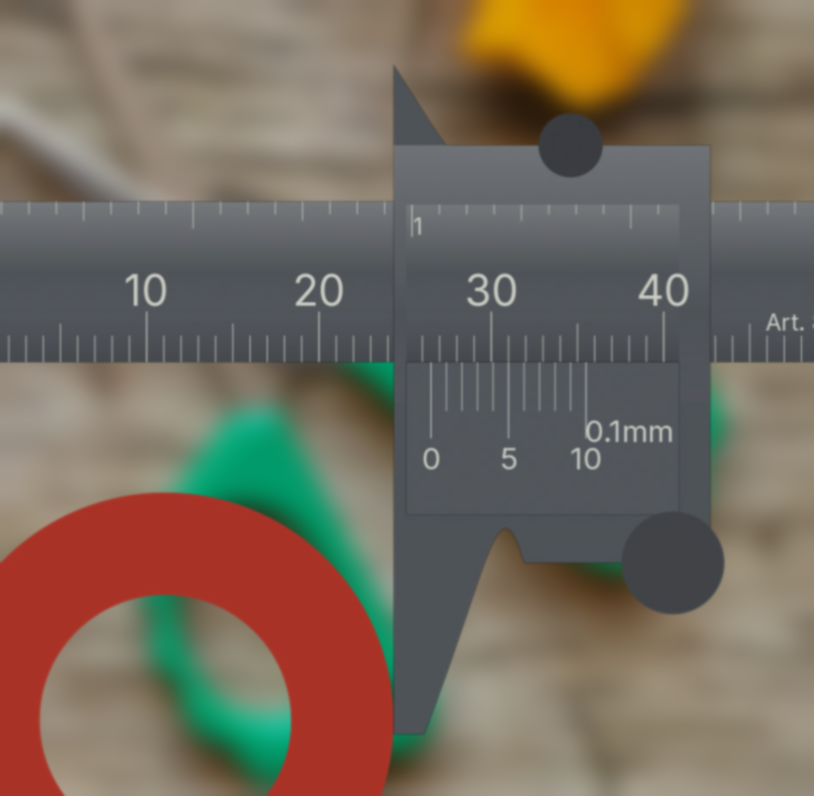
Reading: value=26.5 unit=mm
